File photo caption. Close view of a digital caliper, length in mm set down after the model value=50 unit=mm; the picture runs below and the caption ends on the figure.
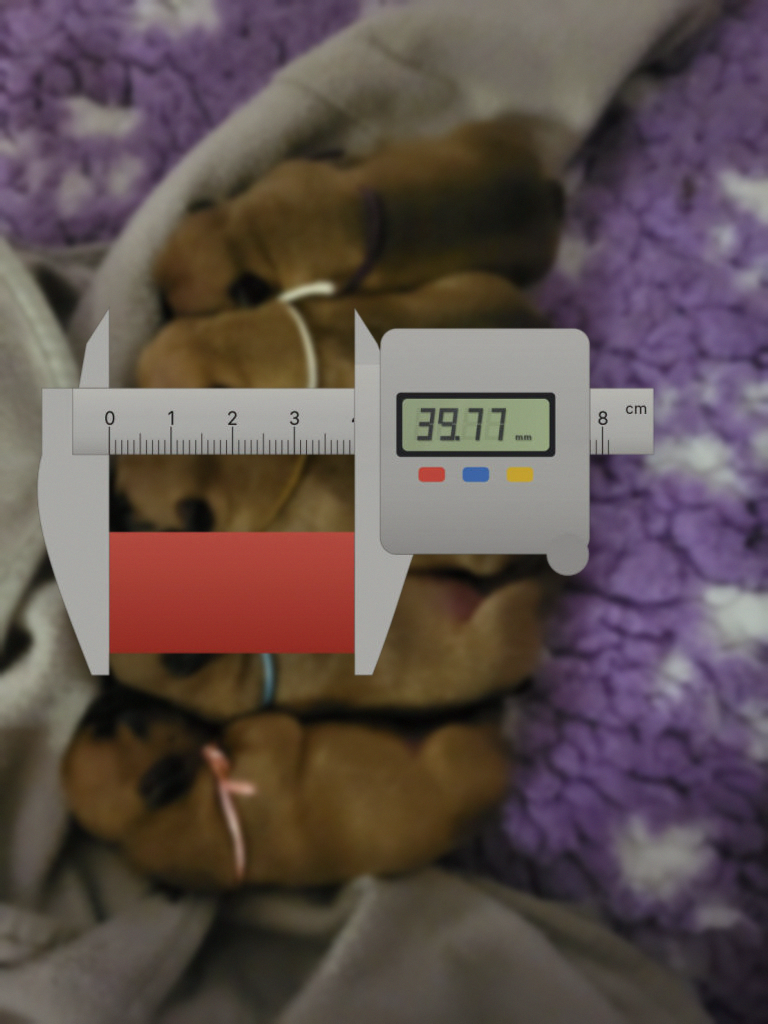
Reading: value=39.77 unit=mm
